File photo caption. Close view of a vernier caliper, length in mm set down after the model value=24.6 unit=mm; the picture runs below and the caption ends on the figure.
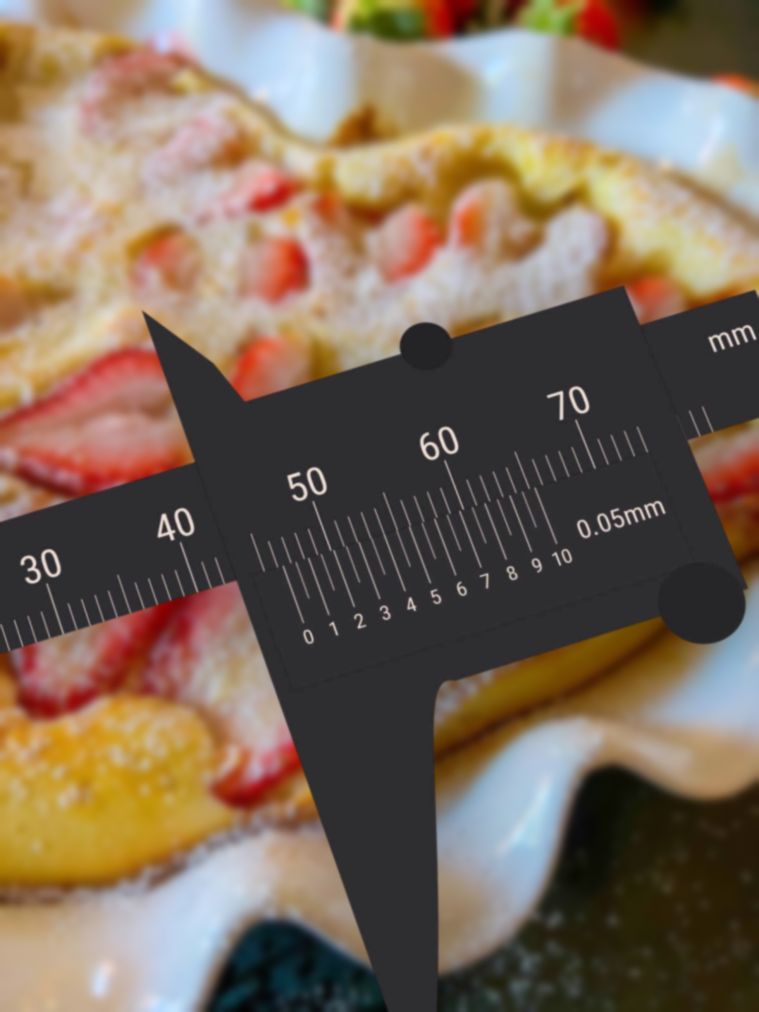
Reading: value=46.4 unit=mm
